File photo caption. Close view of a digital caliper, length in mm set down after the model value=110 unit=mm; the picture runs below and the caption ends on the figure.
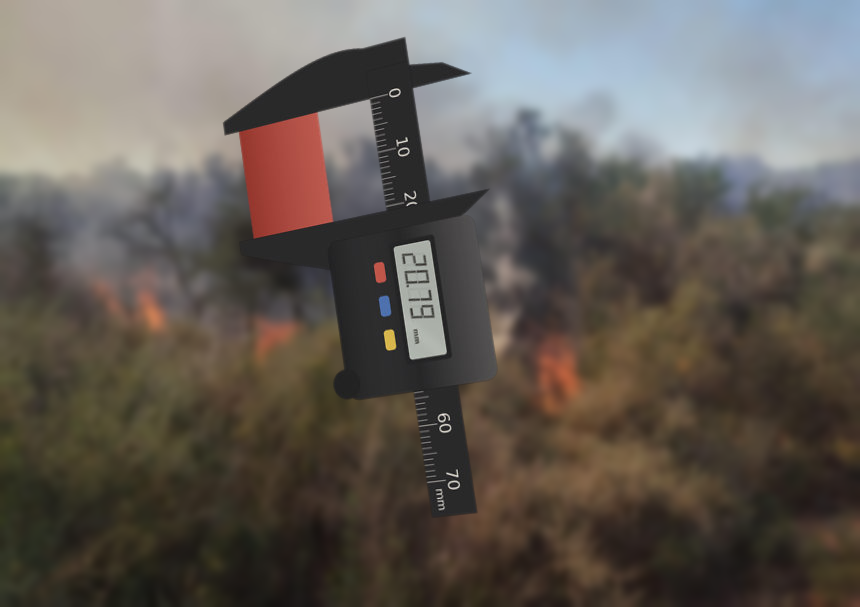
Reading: value=20.79 unit=mm
